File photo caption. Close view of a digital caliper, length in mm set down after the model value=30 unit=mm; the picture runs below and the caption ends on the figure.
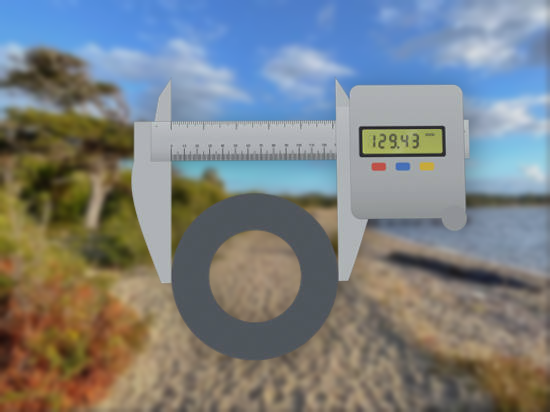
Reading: value=129.43 unit=mm
